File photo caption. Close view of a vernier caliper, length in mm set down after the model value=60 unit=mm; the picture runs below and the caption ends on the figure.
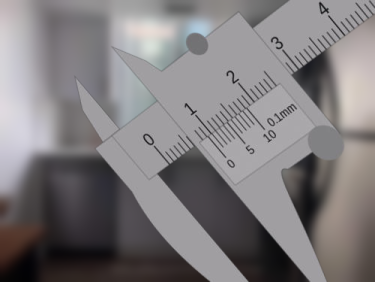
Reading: value=9.2 unit=mm
